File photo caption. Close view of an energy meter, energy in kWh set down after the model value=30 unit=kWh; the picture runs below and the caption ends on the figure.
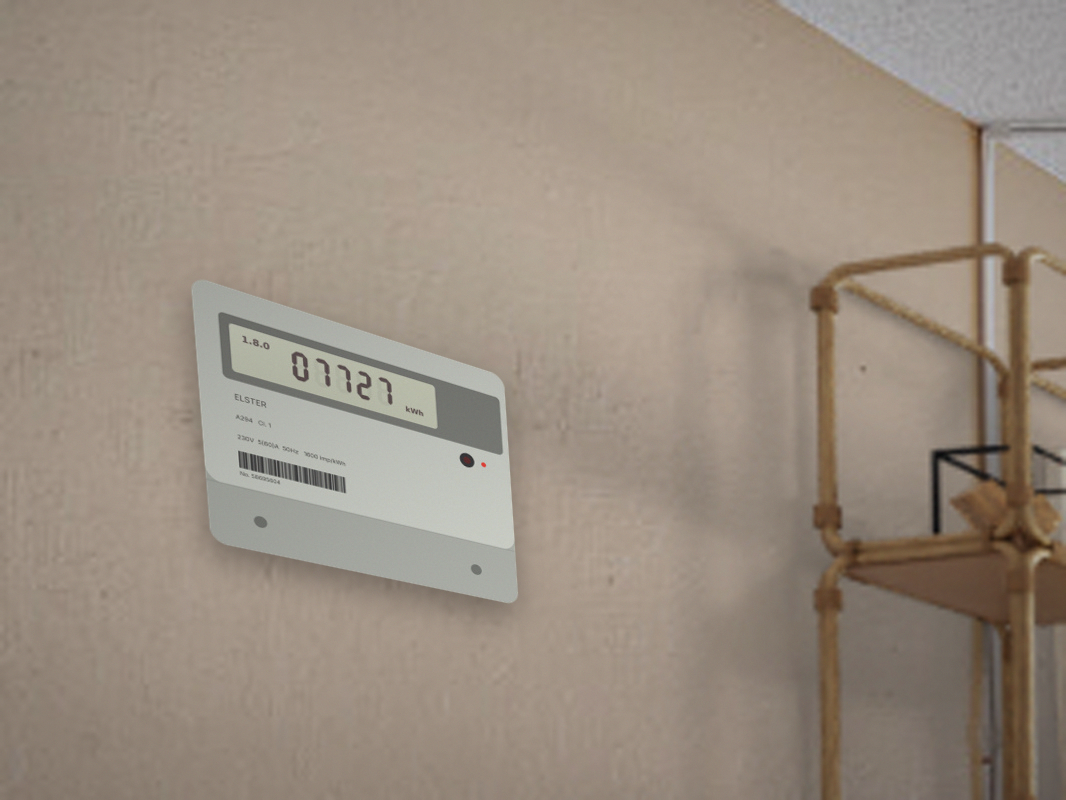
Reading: value=7727 unit=kWh
